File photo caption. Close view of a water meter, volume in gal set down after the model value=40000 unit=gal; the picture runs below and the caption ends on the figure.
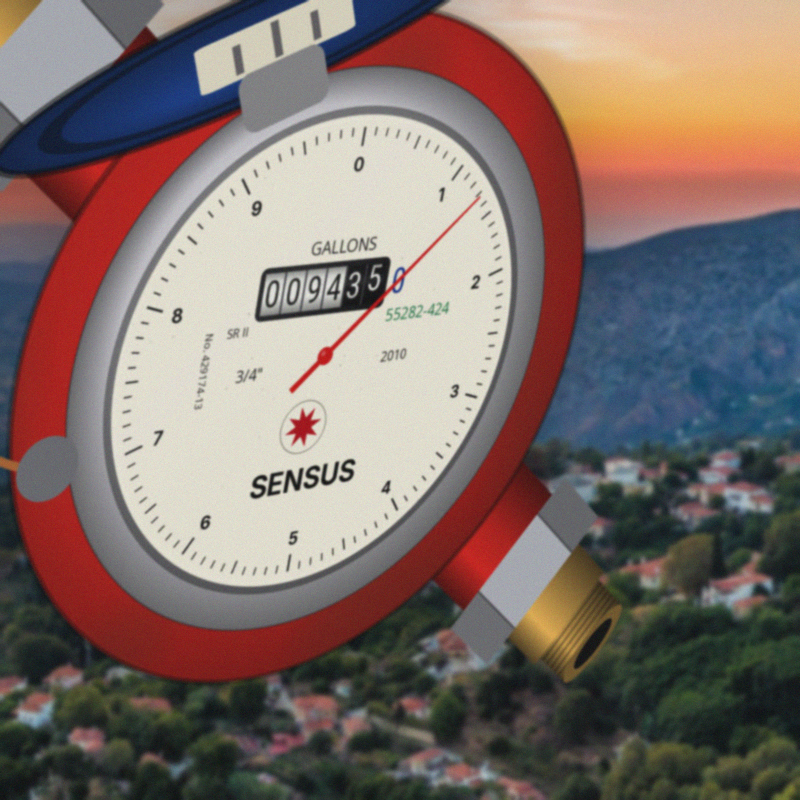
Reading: value=94351.3 unit=gal
